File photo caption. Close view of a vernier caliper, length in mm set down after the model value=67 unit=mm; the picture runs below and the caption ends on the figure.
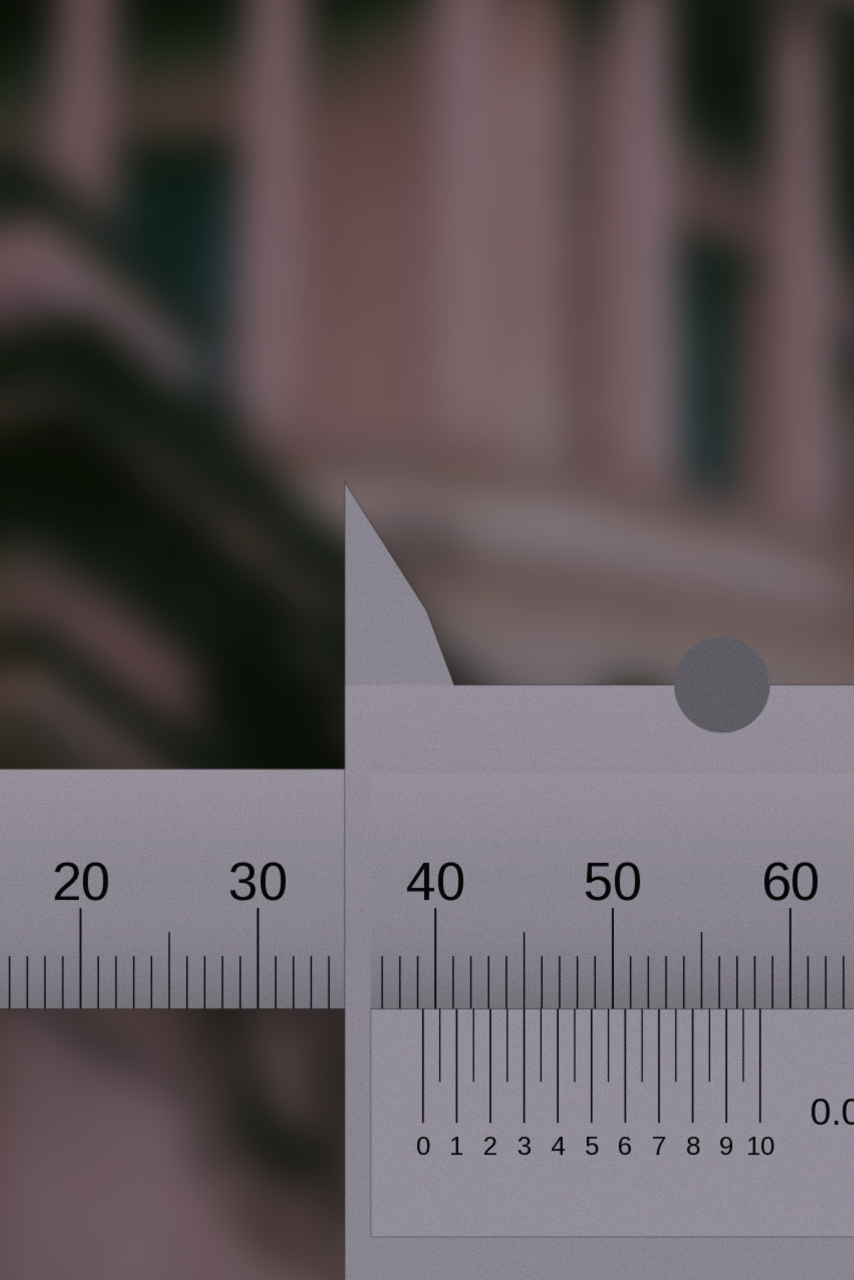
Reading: value=39.3 unit=mm
